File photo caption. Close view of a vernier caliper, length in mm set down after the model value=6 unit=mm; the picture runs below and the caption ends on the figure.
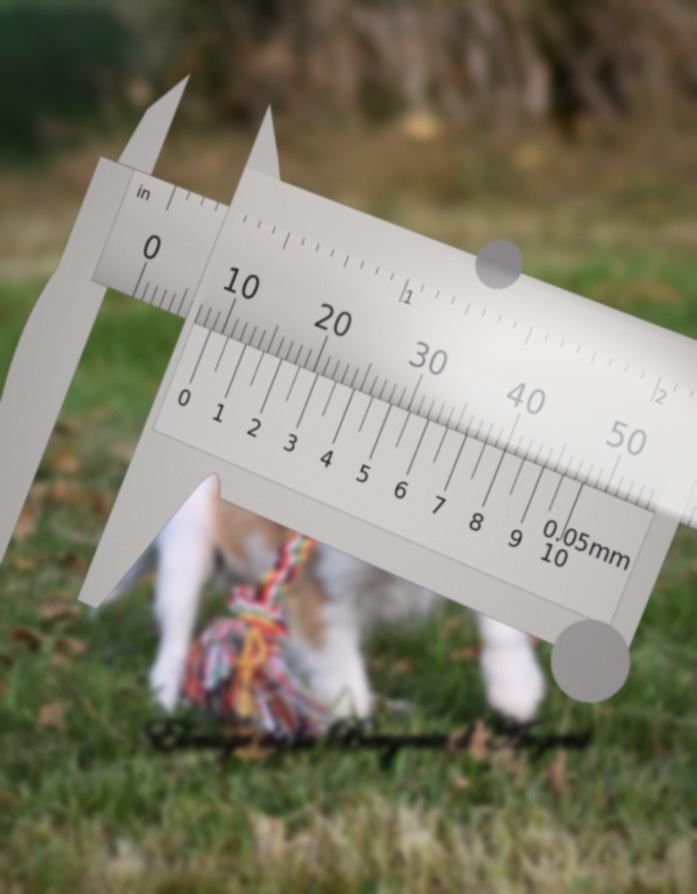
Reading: value=8.8 unit=mm
